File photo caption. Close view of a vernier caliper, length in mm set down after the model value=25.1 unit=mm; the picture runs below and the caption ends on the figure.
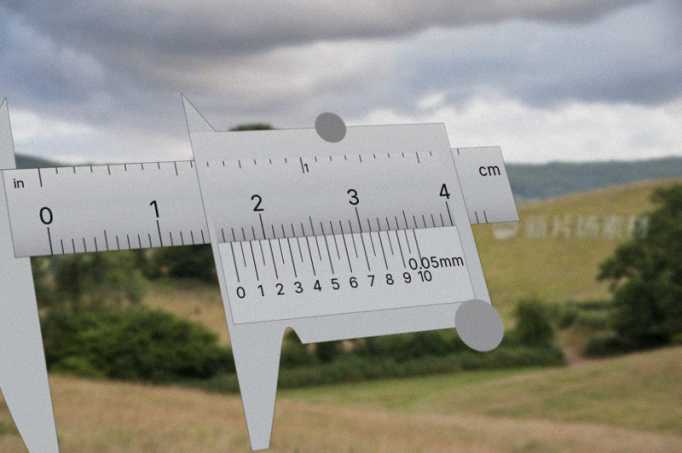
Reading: value=16.6 unit=mm
